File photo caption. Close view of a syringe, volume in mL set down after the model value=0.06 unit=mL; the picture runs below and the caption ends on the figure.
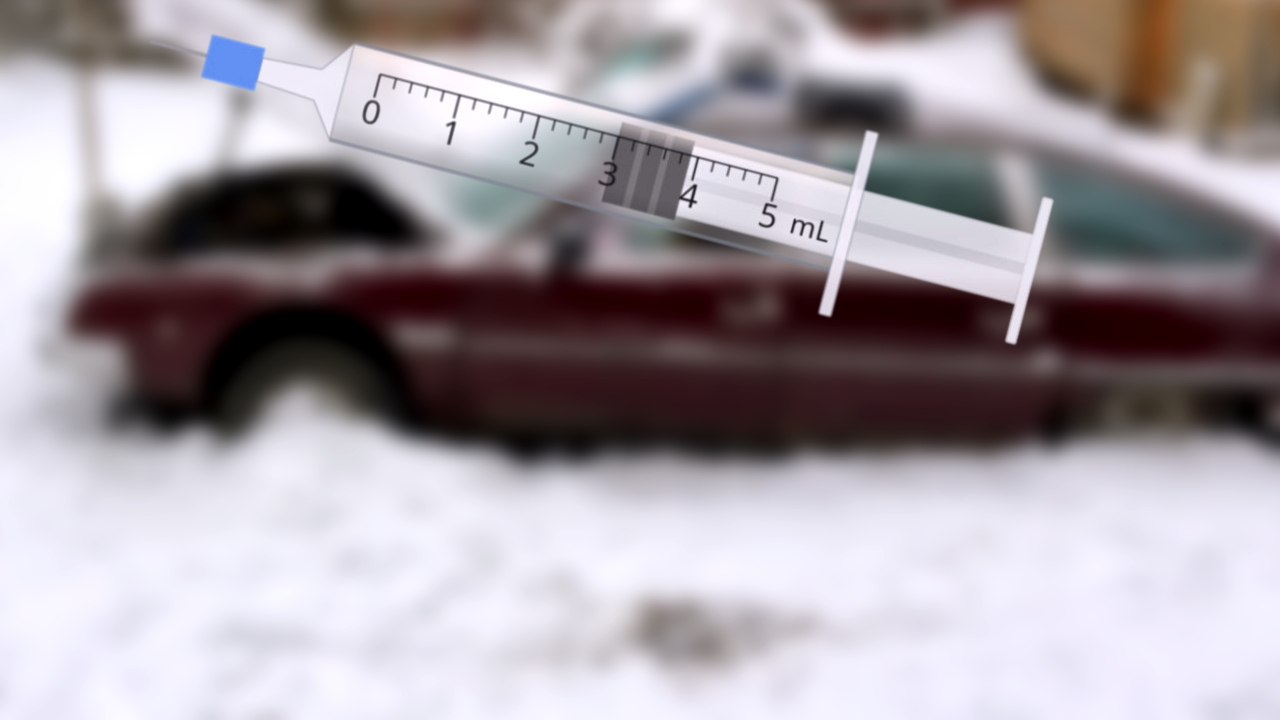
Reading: value=3 unit=mL
